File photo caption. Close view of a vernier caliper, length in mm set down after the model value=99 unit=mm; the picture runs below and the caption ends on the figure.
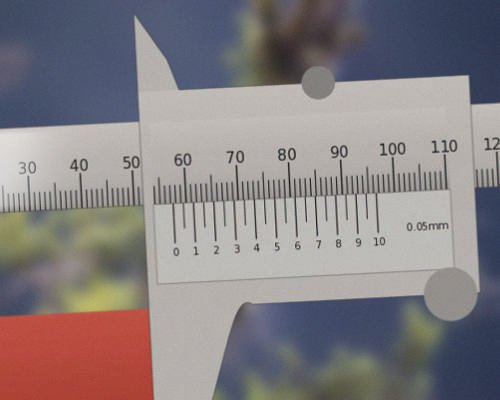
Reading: value=57.5 unit=mm
